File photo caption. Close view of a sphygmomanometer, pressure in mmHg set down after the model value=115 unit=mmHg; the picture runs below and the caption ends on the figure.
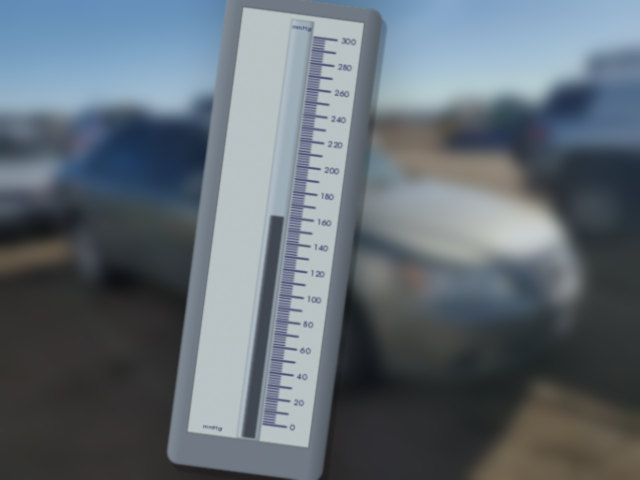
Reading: value=160 unit=mmHg
